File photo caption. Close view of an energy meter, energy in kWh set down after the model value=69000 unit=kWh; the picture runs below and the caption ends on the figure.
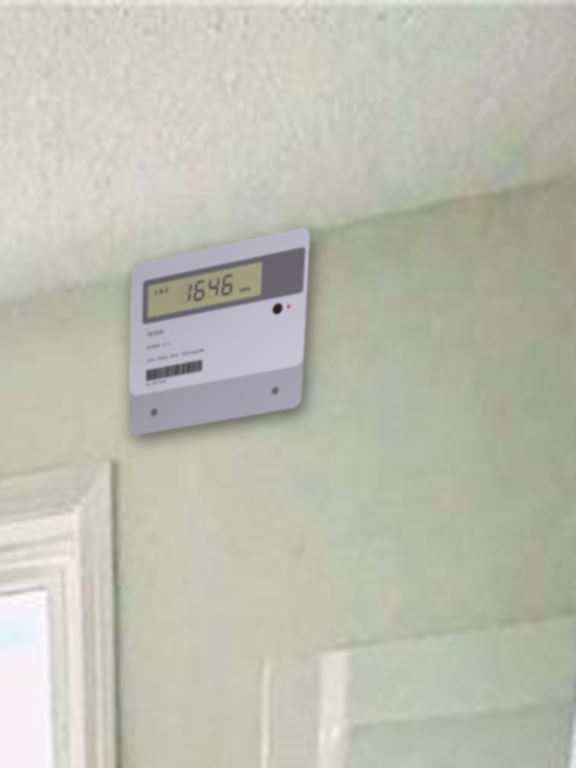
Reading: value=1646 unit=kWh
